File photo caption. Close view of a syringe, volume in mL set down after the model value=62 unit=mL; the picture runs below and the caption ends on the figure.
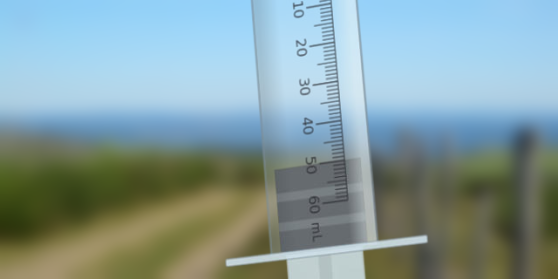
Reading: value=50 unit=mL
